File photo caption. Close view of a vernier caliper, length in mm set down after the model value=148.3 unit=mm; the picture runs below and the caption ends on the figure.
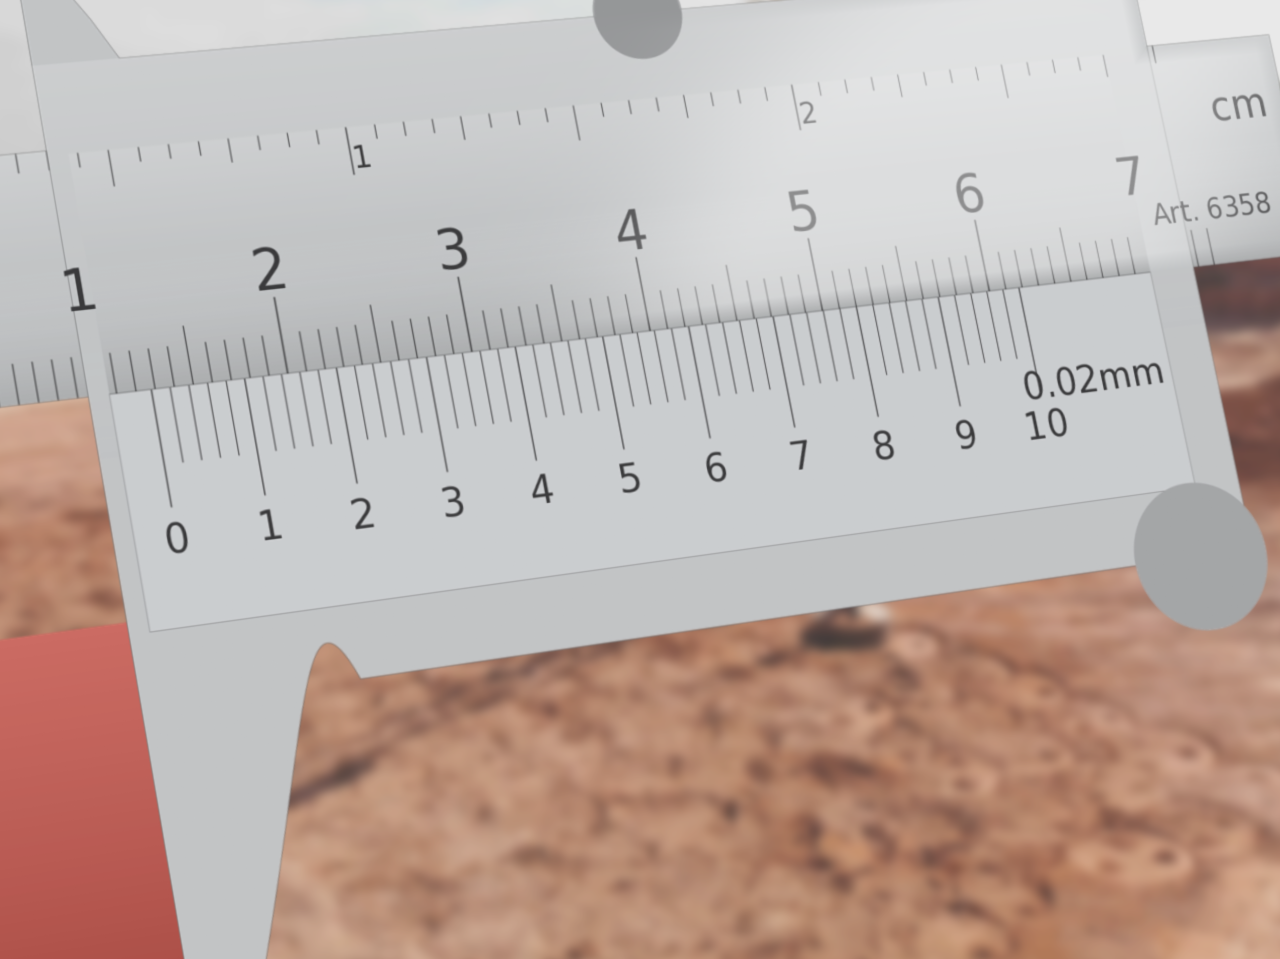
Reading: value=12.8 unit=mm
